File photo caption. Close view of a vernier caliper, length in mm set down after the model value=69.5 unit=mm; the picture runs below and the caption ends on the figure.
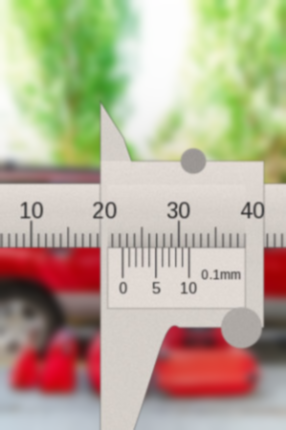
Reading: value=22.4 unit=mm
